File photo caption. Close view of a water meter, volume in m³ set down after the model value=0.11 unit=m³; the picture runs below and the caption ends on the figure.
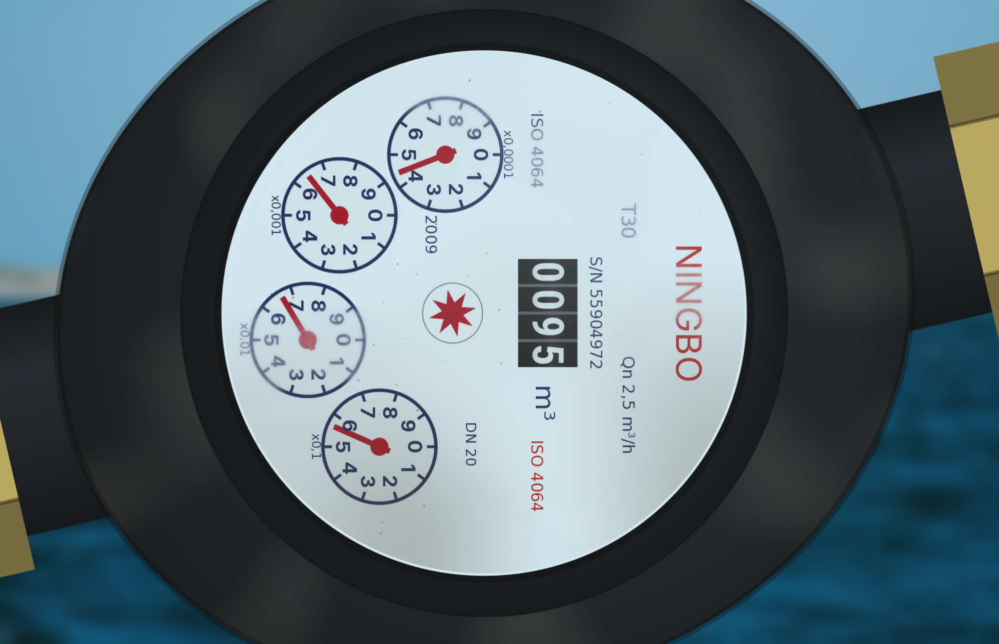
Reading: value=95.5664 unit=m³
